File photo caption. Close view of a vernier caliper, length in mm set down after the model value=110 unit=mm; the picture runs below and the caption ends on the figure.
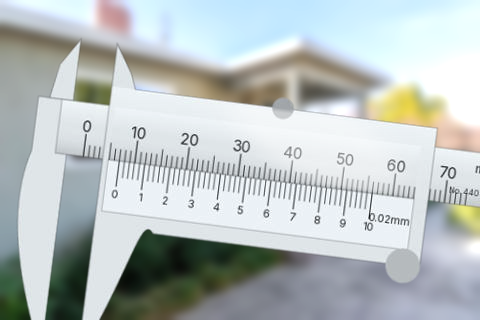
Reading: value=7.0 unit=mm
